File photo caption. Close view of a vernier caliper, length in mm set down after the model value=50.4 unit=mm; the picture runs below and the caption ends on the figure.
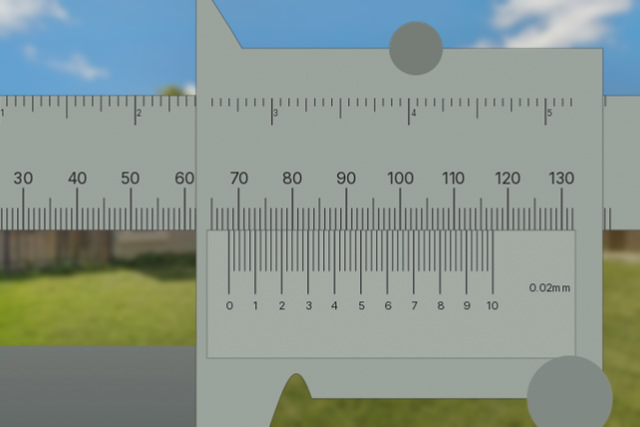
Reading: value=68.2 unit=mm
